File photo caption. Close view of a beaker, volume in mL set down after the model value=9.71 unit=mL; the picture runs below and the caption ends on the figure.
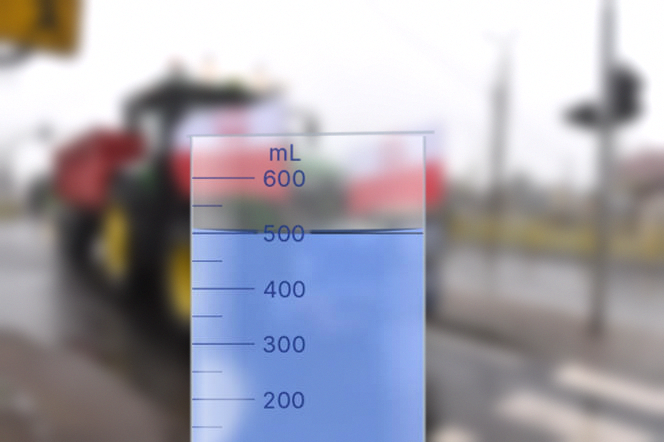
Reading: value=500 unit=mL
